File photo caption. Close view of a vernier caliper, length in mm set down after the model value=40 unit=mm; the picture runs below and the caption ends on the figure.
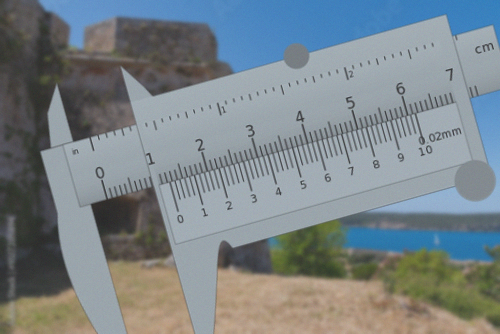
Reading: value=12.5 unit=mm
